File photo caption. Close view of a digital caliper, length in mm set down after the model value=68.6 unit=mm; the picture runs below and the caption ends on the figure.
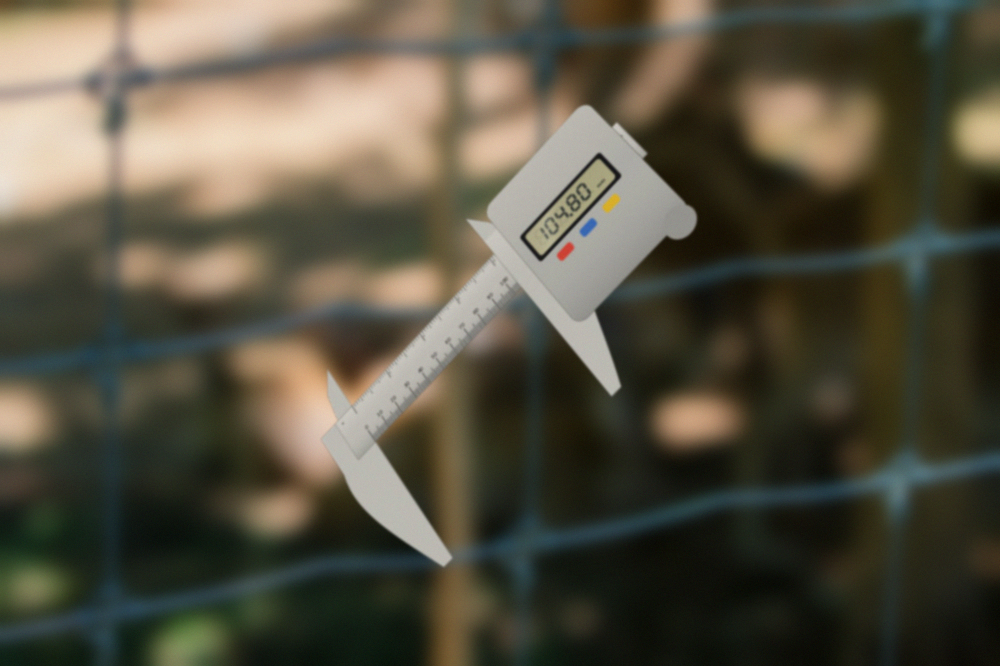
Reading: value=104.80 unit=mm
